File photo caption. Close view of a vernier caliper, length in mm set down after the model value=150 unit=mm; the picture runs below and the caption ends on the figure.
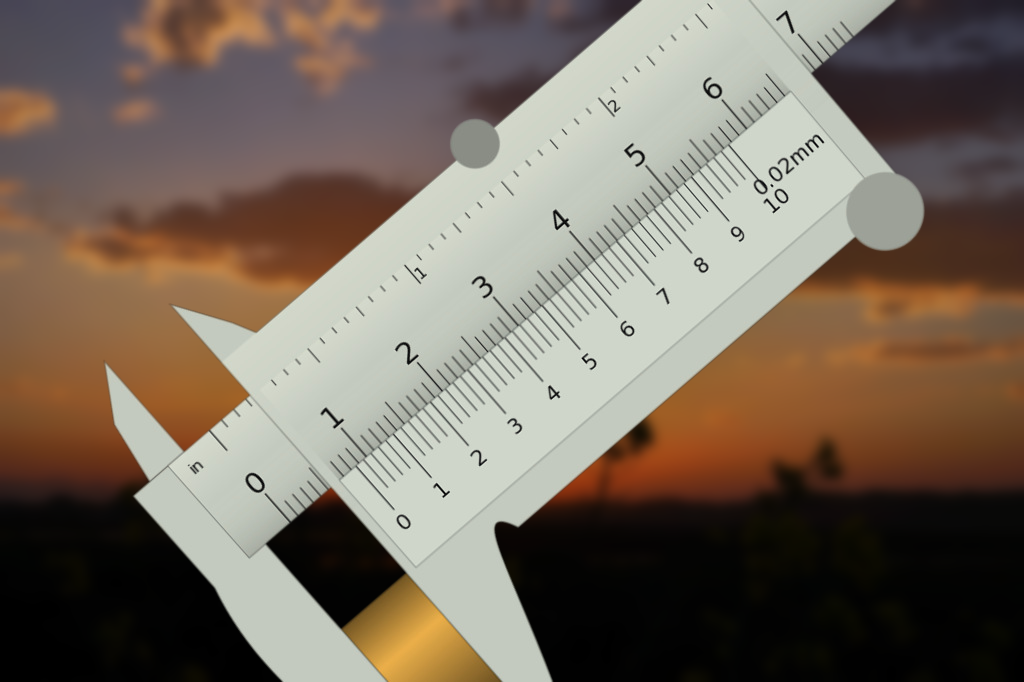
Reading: value=8.6 unit=mm
